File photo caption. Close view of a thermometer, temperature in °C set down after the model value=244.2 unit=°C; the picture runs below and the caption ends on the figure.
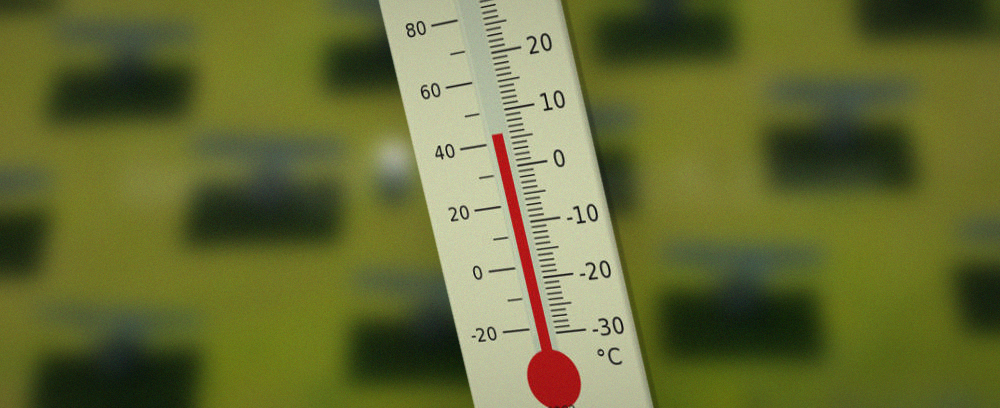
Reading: value=6 unit=°C
